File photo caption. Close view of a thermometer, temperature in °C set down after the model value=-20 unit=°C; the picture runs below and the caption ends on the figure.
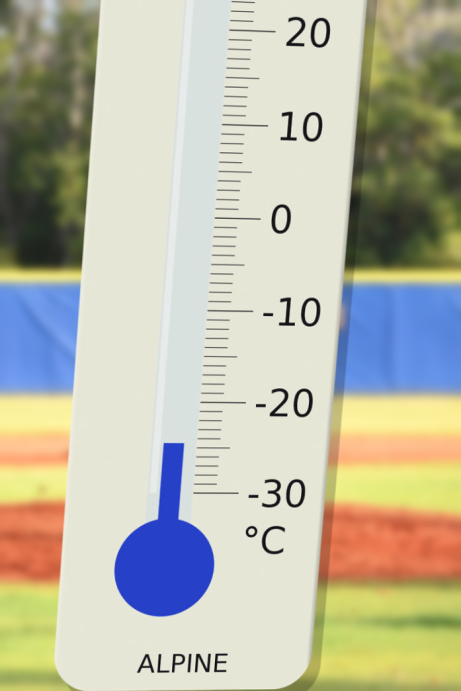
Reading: value=-24.5 unit=°C
